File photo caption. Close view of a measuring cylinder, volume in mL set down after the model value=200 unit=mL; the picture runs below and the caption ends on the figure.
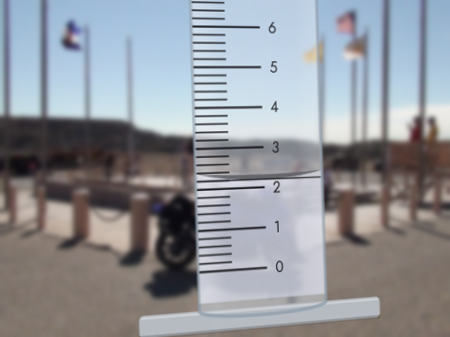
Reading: value=2.2 unit=mL
